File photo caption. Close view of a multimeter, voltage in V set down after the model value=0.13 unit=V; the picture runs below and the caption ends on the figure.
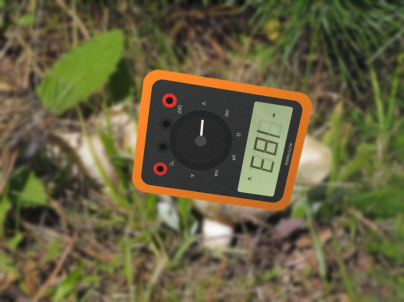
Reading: value=-183 unit=V
